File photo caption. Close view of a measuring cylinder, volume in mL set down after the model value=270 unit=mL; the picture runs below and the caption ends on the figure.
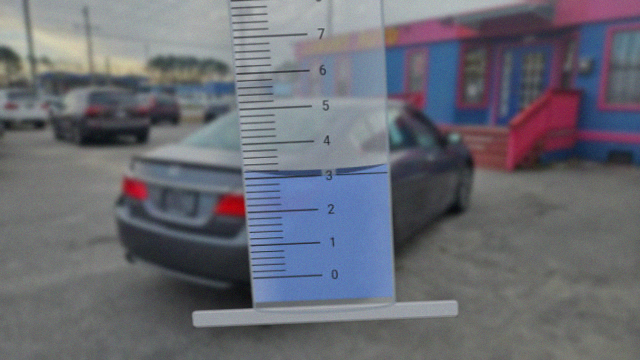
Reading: value=3 unit=mL
